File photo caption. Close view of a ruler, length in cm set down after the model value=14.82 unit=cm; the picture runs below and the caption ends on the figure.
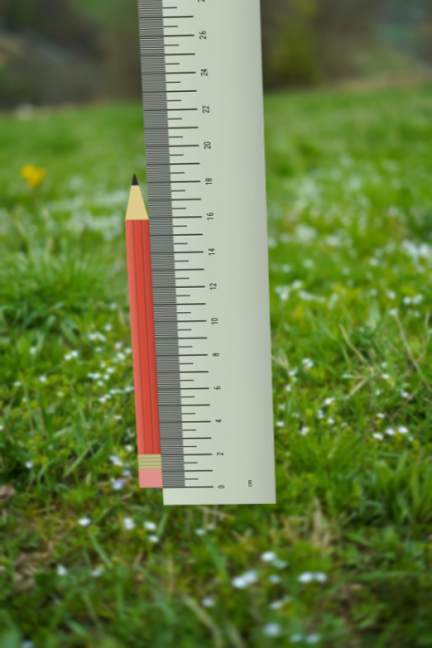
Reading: value=18.5 unit=cm
